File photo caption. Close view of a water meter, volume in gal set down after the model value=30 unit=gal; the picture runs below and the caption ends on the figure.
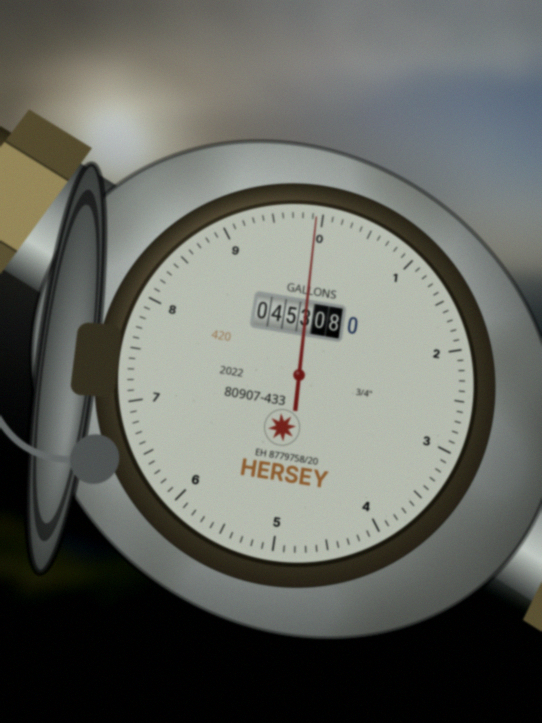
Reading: value=453079.9 unit=gal
